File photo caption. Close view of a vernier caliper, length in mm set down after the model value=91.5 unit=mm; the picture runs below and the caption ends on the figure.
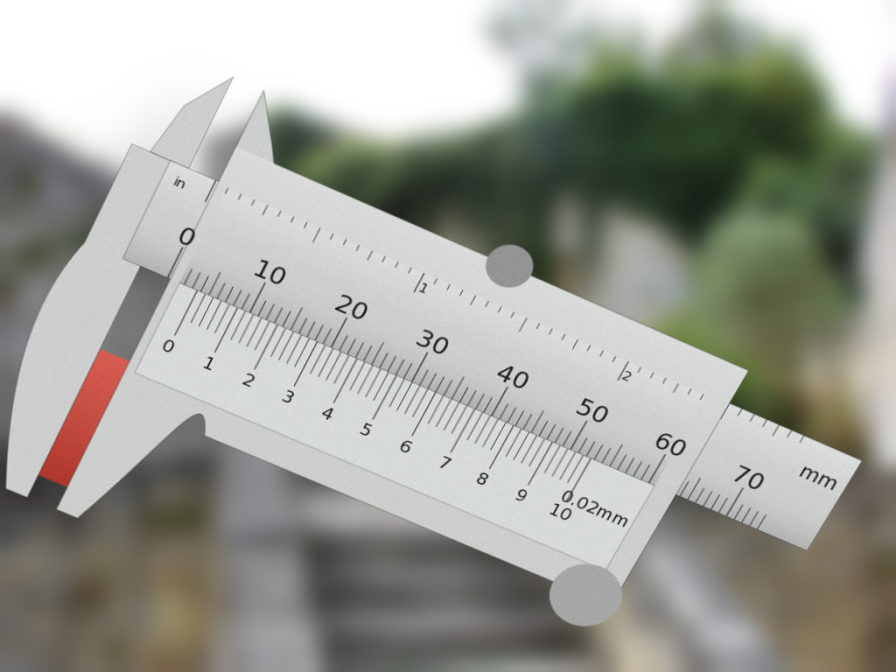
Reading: value=3.6 unit=mm
